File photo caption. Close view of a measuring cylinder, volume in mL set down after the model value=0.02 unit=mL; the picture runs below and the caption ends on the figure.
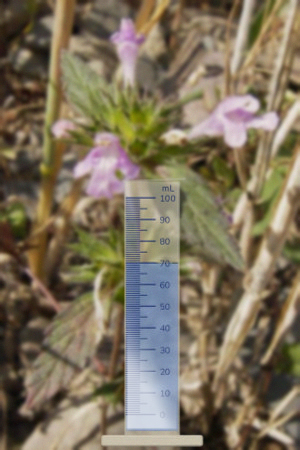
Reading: value=70 unit=mL
